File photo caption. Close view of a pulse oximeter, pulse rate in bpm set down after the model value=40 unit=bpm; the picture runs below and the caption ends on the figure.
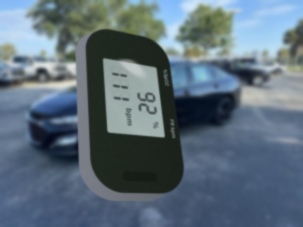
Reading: value=111 unit=bpm
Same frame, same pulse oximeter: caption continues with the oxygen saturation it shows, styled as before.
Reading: value=92 unit=%
